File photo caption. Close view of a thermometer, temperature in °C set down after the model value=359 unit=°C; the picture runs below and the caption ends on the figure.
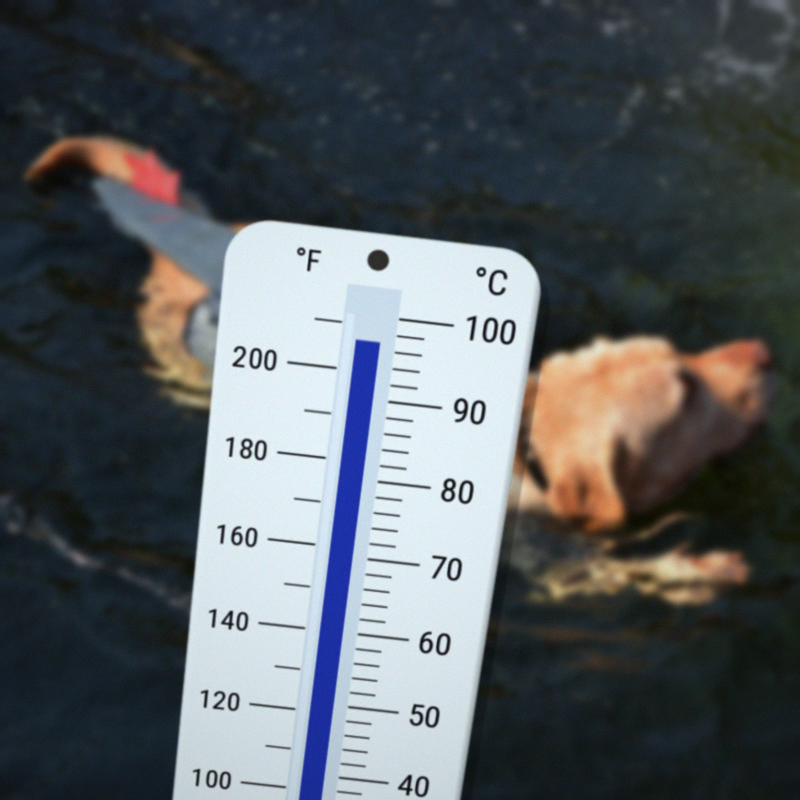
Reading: value=97 unit=°C
